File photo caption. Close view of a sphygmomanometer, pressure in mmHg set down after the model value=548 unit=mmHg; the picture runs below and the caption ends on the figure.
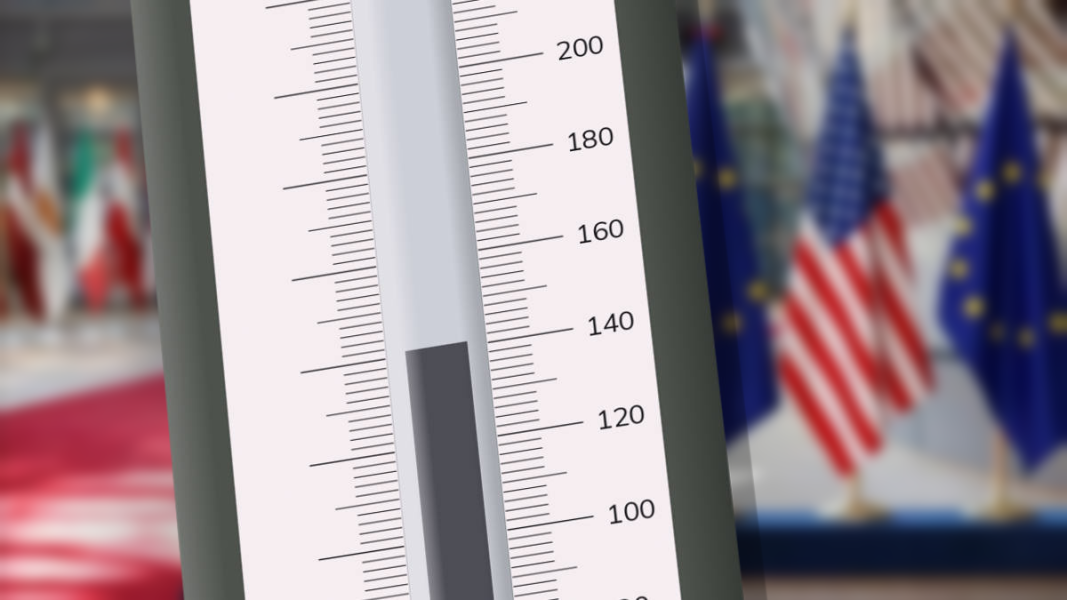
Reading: value=141 unit=mmHg
